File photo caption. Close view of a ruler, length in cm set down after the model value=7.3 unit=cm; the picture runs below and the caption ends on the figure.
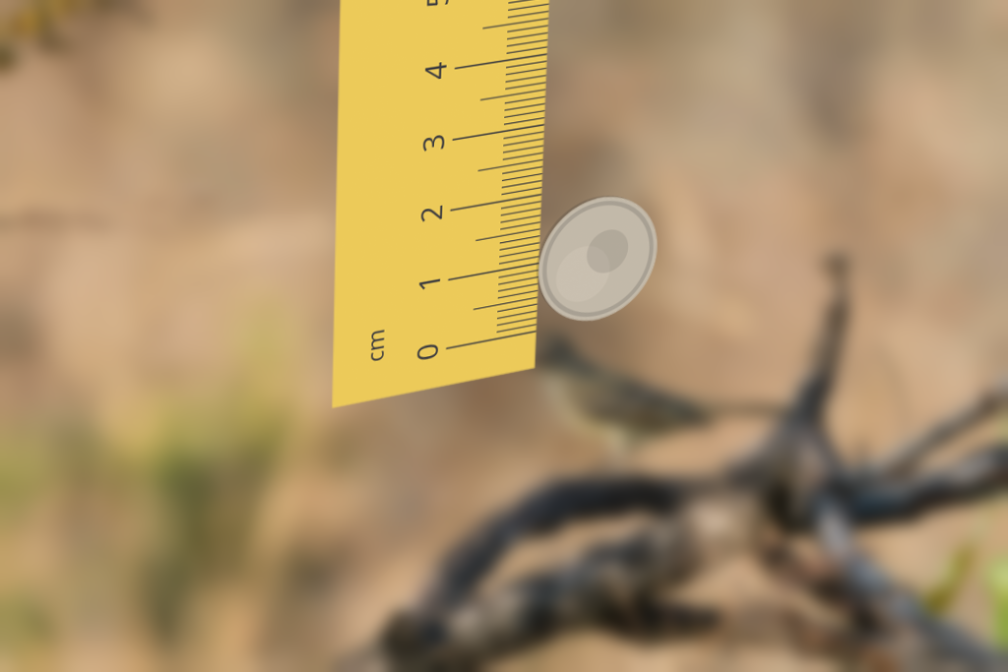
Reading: value=1.8 unit=cm
